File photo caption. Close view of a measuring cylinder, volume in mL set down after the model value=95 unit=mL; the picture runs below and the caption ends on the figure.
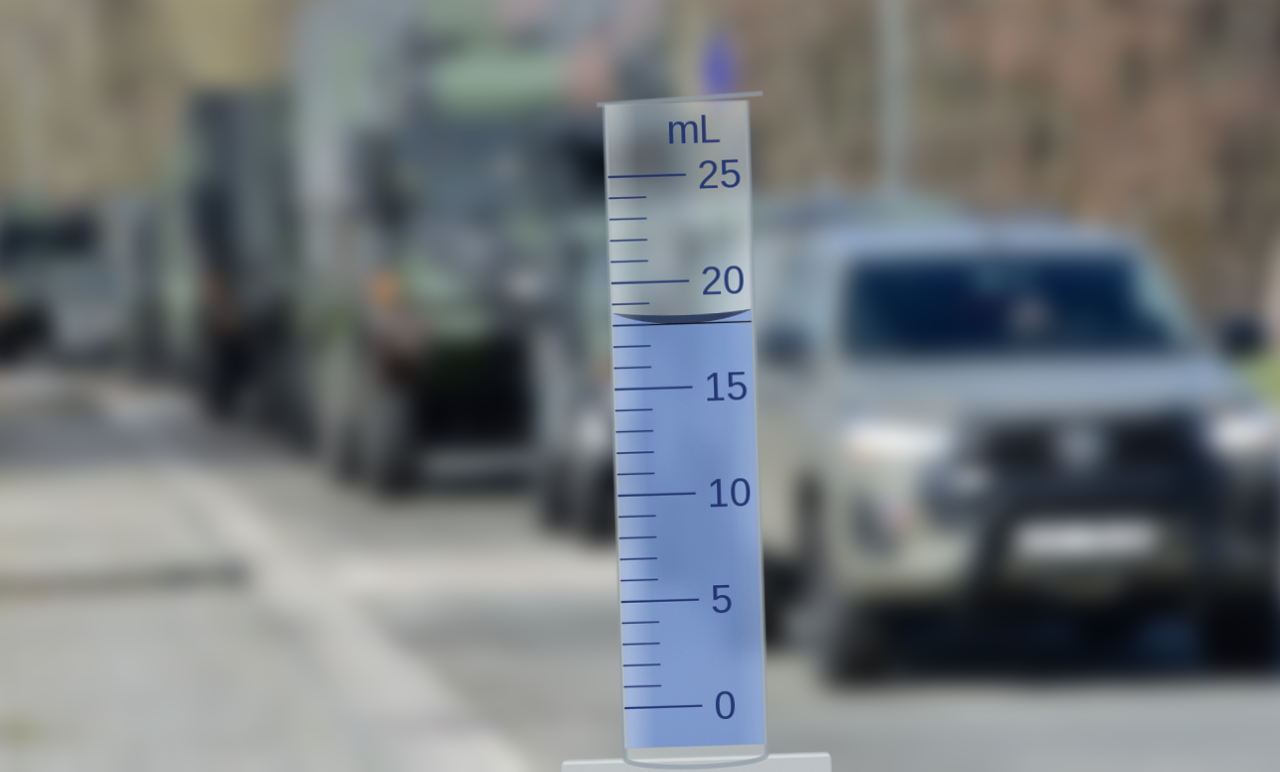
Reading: value=18 unit=mL
